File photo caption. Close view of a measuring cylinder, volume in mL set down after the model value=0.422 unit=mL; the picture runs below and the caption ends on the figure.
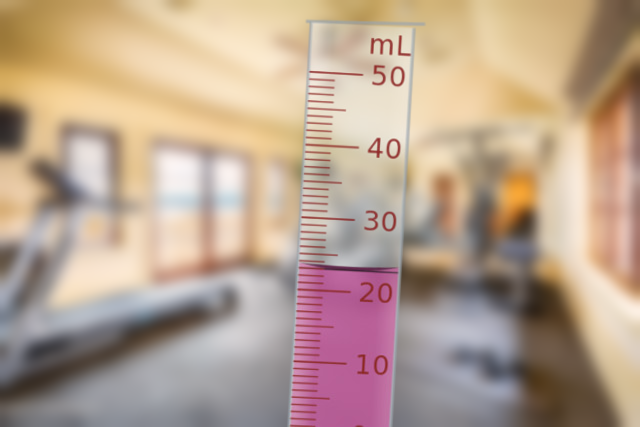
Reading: value=23 unit=mL
